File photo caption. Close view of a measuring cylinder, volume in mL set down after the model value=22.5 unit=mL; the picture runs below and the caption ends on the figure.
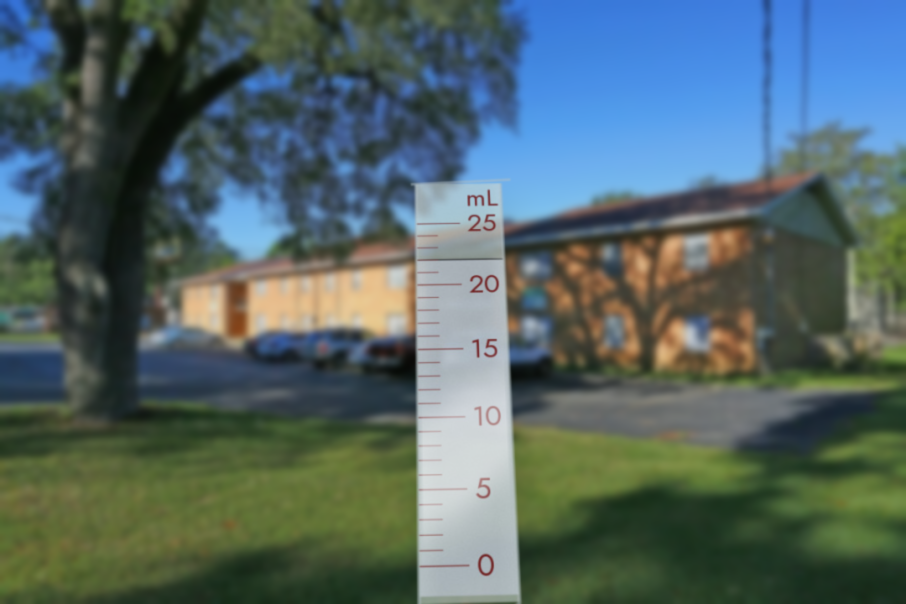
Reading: value=22 unit=mL
